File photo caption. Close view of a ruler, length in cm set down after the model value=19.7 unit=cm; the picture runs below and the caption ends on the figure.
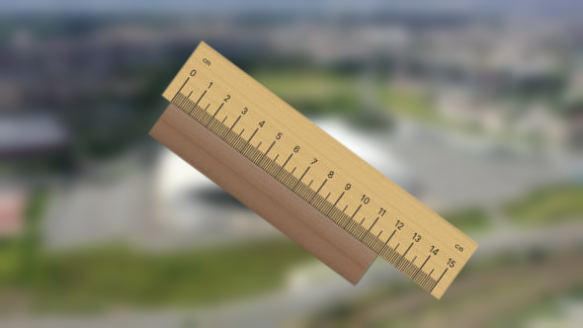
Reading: value=12 unit=cm
